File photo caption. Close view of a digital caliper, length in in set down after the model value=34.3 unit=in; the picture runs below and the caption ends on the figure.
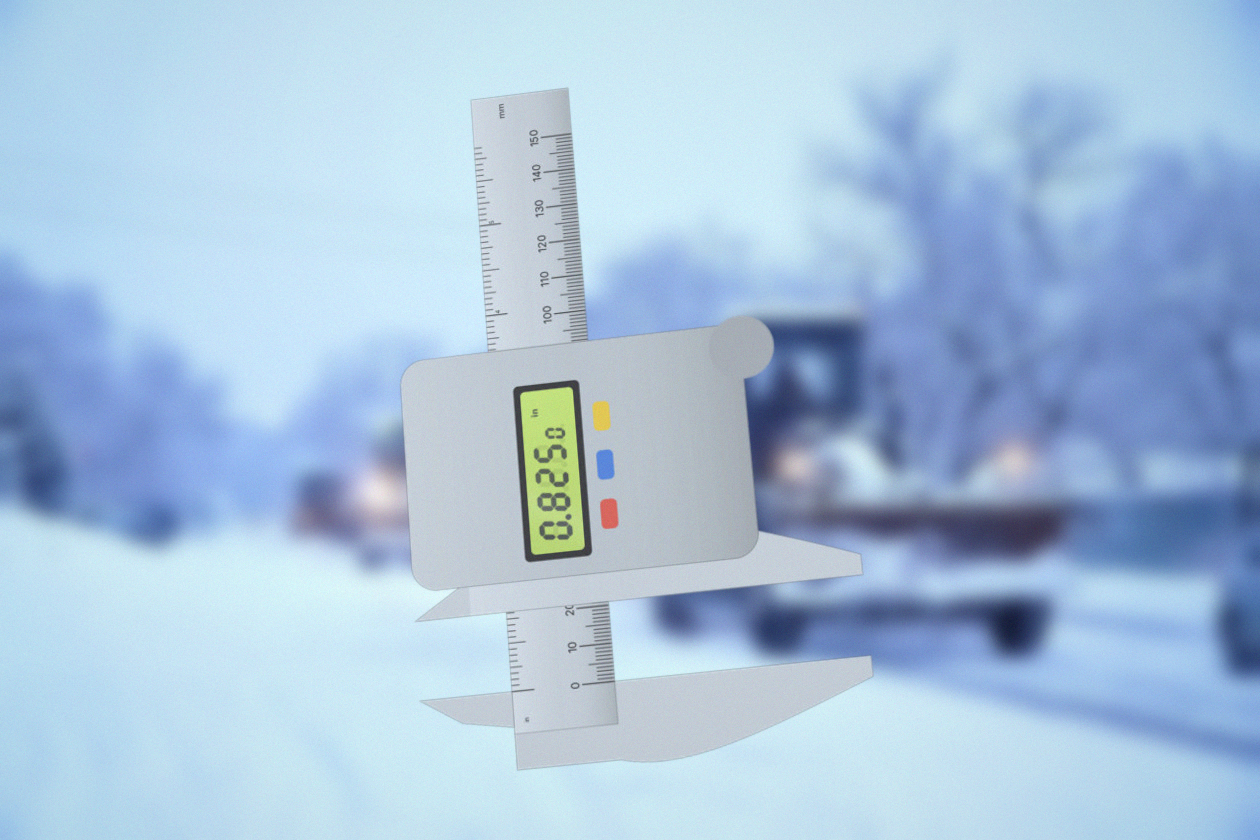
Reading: value=0.8250 unit=in
